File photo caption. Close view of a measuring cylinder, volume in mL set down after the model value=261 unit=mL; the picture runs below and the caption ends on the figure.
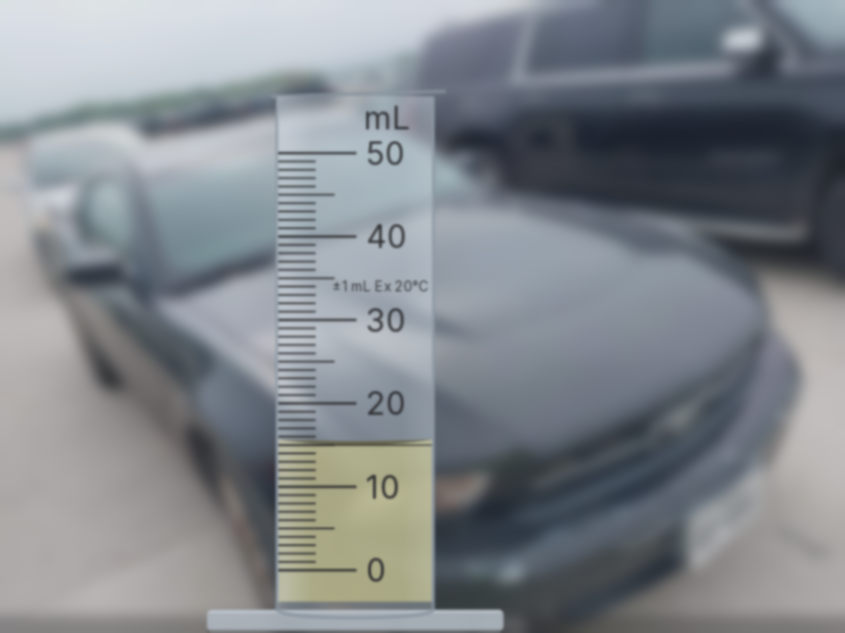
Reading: value=15 unit=mL
